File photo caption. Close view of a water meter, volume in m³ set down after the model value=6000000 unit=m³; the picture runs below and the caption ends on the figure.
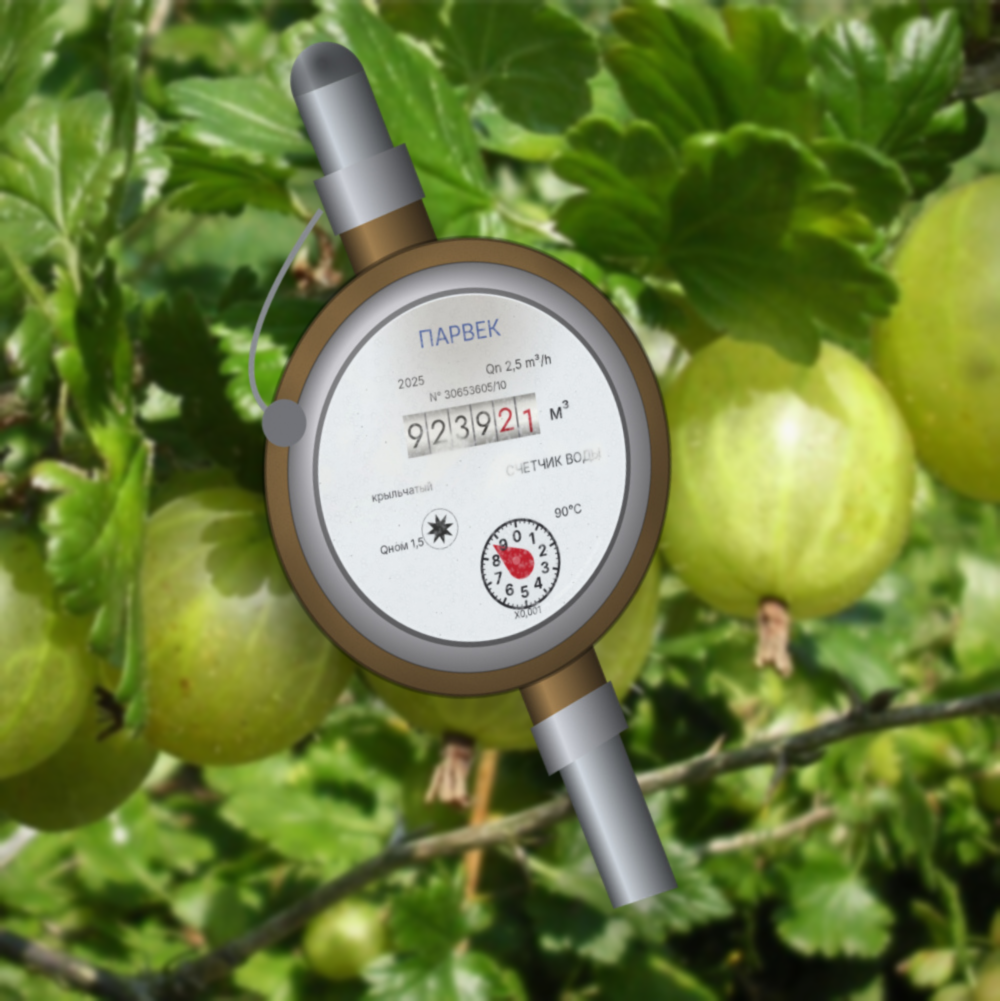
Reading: value=9239.208 unit=m³
